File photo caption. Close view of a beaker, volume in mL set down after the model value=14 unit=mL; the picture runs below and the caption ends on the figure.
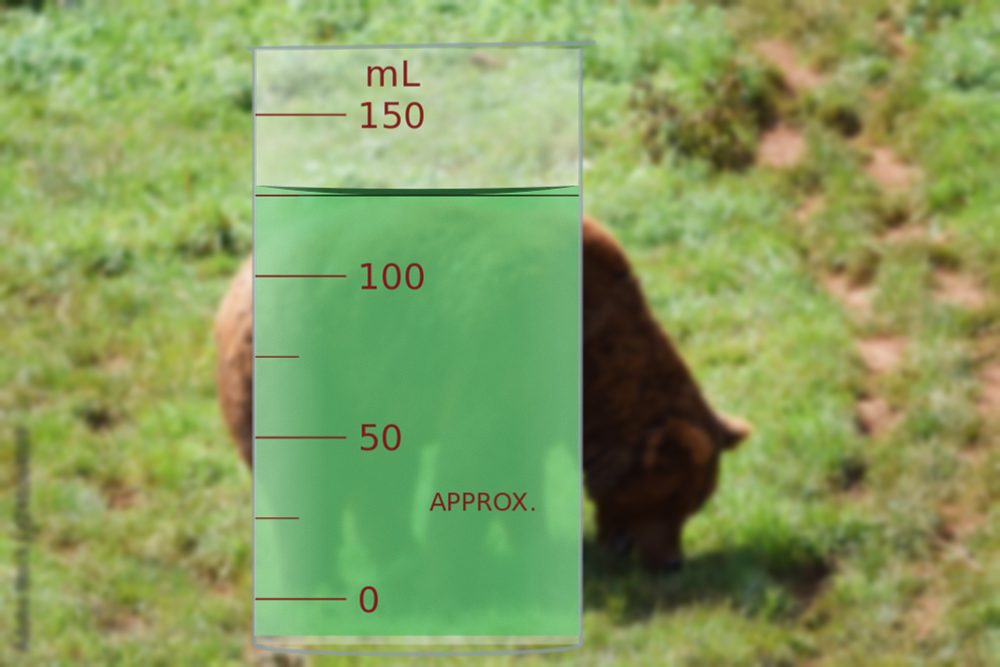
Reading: value=125 unit=mL
